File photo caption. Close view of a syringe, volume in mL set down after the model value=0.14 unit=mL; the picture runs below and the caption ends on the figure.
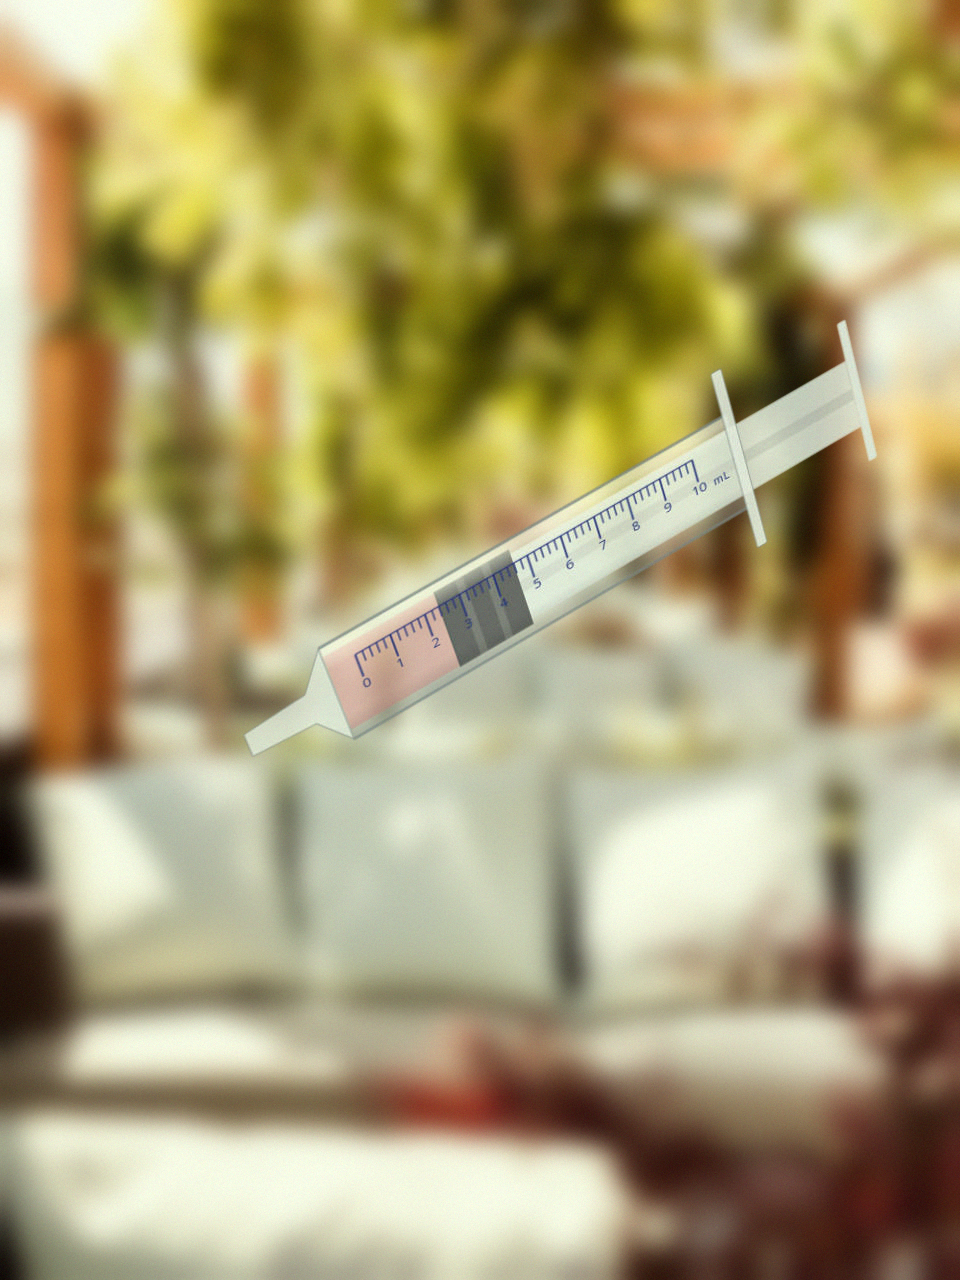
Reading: value=2.4 unit=mL
